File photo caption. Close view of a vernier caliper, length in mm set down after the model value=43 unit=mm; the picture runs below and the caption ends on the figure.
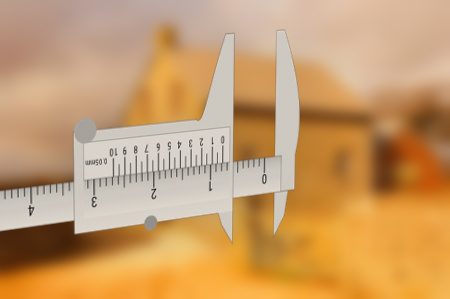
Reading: value=7.8 unit=mm
